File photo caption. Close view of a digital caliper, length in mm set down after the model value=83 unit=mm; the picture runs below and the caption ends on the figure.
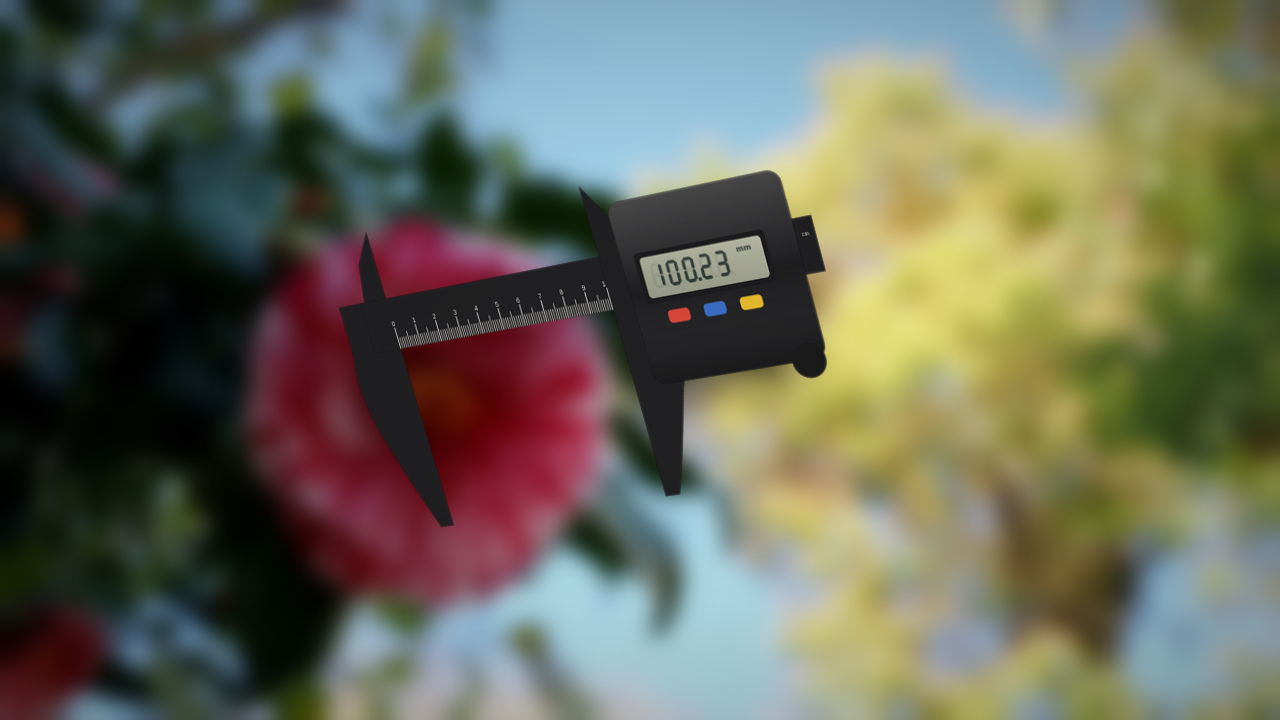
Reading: value=100.23 unit=mm
